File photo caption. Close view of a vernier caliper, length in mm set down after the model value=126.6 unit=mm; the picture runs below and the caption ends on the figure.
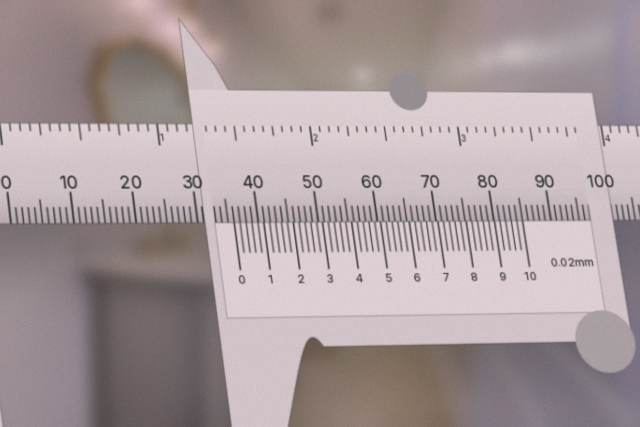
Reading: value=36.0 unit=mm
